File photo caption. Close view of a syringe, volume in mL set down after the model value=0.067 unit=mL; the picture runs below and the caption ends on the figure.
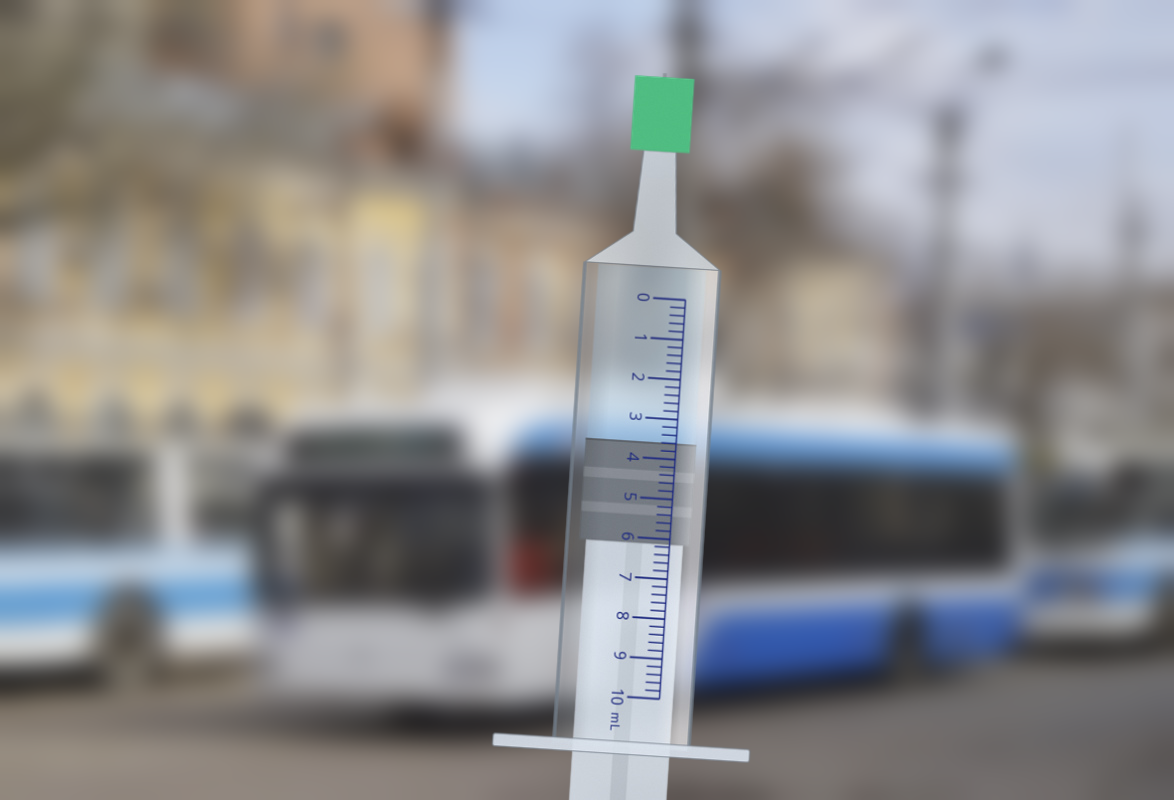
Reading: value=3.6 unit=mL
